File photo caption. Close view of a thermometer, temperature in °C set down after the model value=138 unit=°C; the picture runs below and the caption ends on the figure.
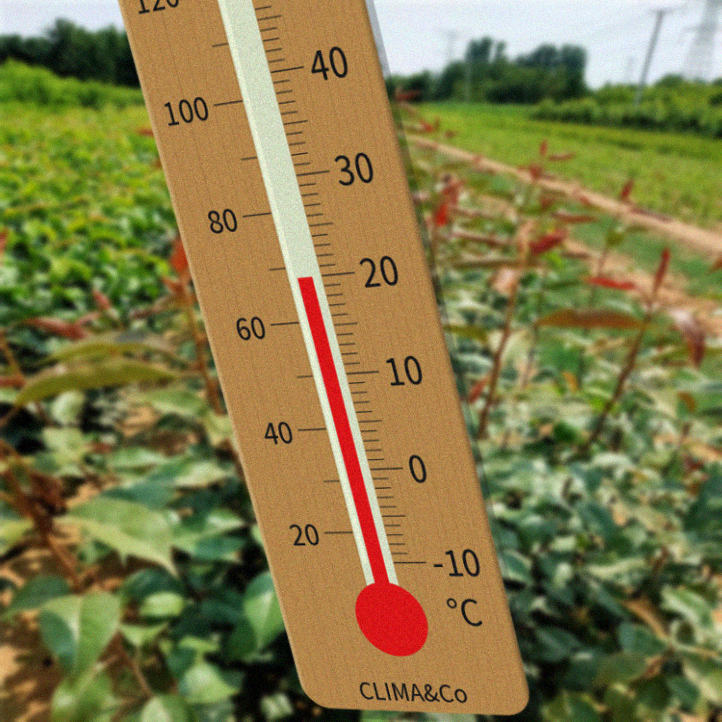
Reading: value=20 unit=°C
